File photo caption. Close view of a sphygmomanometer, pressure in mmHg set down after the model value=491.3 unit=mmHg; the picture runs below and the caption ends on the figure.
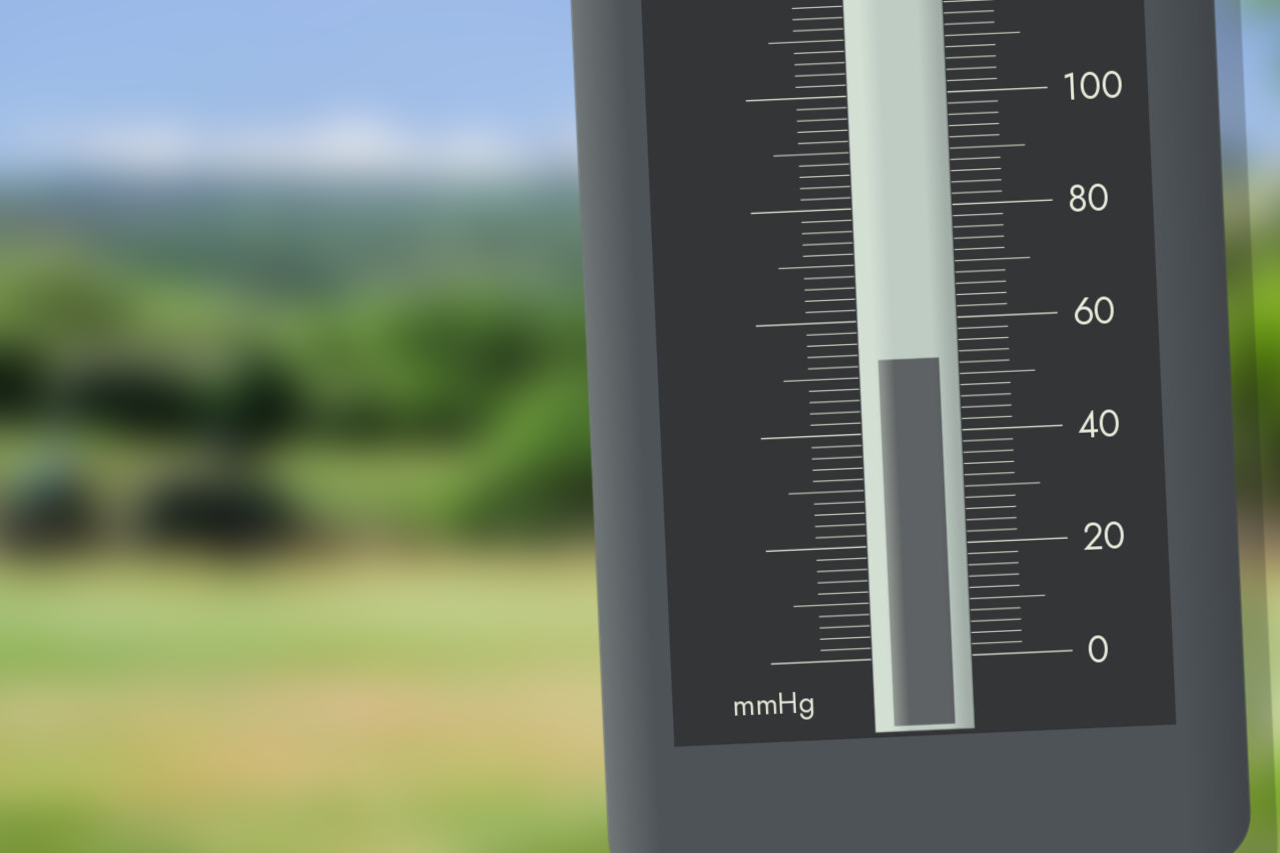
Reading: value=53 unit=mmHg
